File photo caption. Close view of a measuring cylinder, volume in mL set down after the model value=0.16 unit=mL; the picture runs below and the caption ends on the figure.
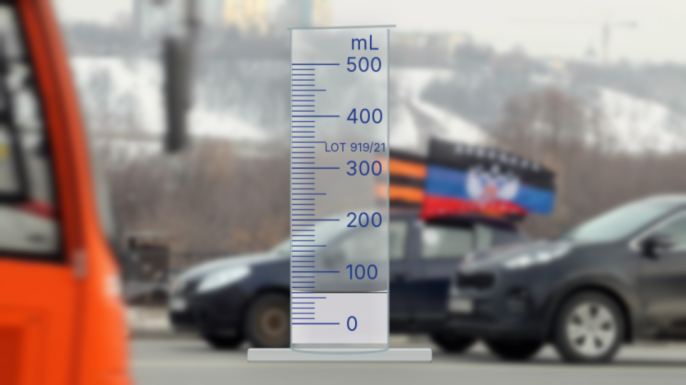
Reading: value=60 unit=mL
